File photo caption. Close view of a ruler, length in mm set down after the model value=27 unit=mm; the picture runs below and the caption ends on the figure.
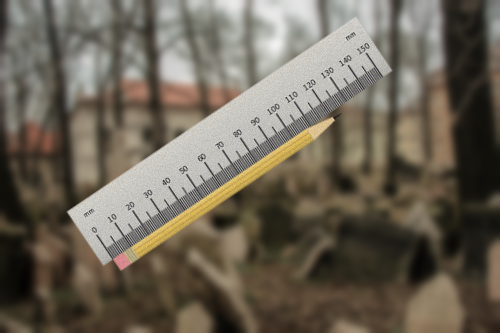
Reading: value=125 unit=mm
